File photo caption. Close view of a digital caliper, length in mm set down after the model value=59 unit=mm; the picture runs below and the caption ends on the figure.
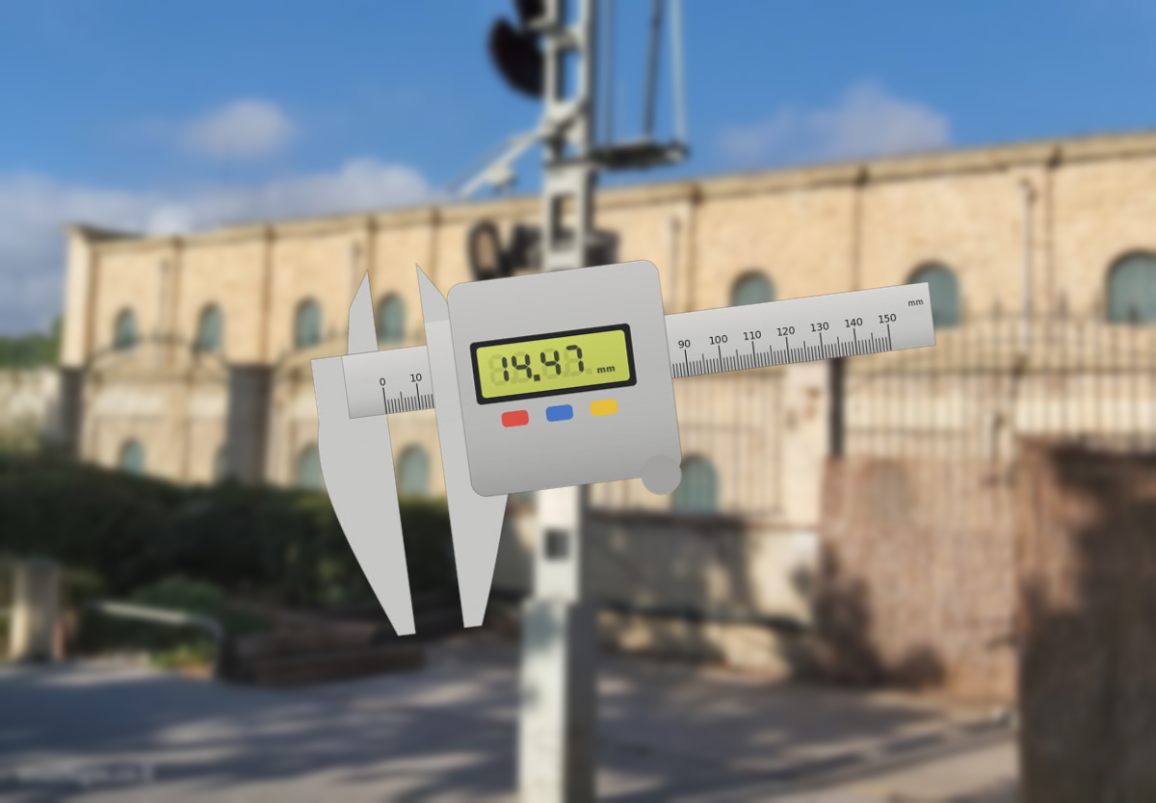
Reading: value=14.47 unit=mm
